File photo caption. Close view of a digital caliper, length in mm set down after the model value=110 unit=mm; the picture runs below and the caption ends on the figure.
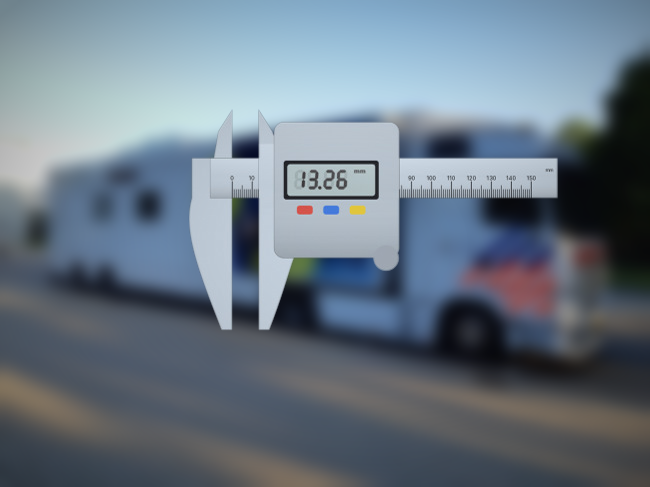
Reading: value=13.26 unit=mm
